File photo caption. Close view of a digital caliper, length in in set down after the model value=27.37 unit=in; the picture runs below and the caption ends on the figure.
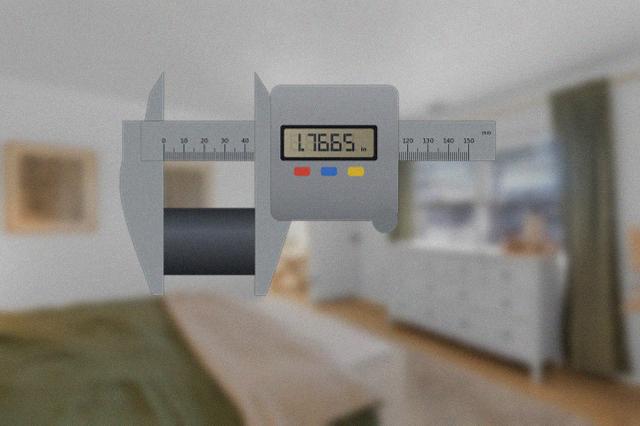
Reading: value=1.7665 unit=in
